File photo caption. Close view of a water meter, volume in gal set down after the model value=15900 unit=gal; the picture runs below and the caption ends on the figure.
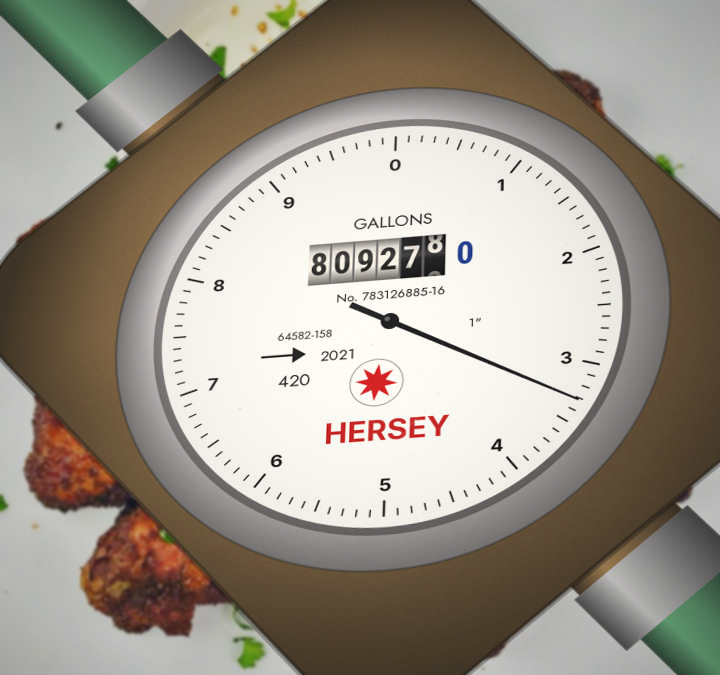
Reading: value=8092783.3 unit=gal
